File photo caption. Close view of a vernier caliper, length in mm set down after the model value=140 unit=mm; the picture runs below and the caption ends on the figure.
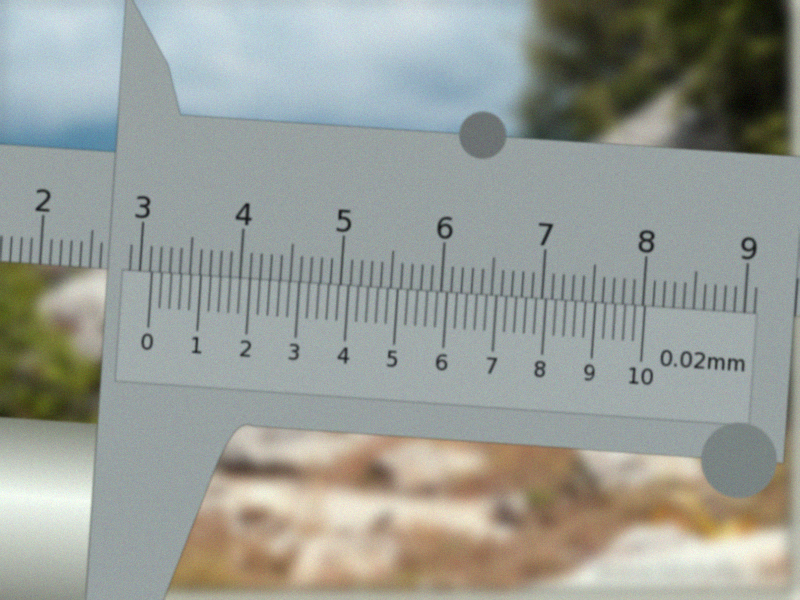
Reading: value=31.2 unit=mm
